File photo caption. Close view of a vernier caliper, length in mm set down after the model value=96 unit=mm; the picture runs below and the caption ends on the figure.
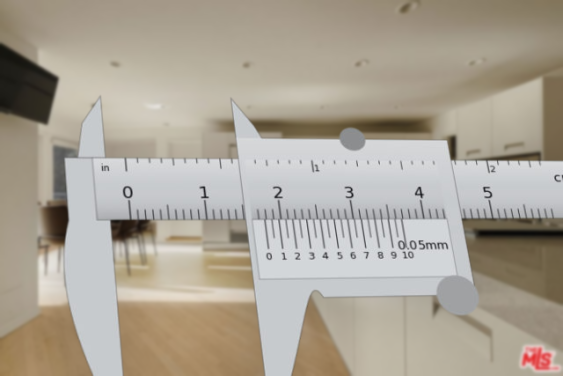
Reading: value=17.8 unit=mm
